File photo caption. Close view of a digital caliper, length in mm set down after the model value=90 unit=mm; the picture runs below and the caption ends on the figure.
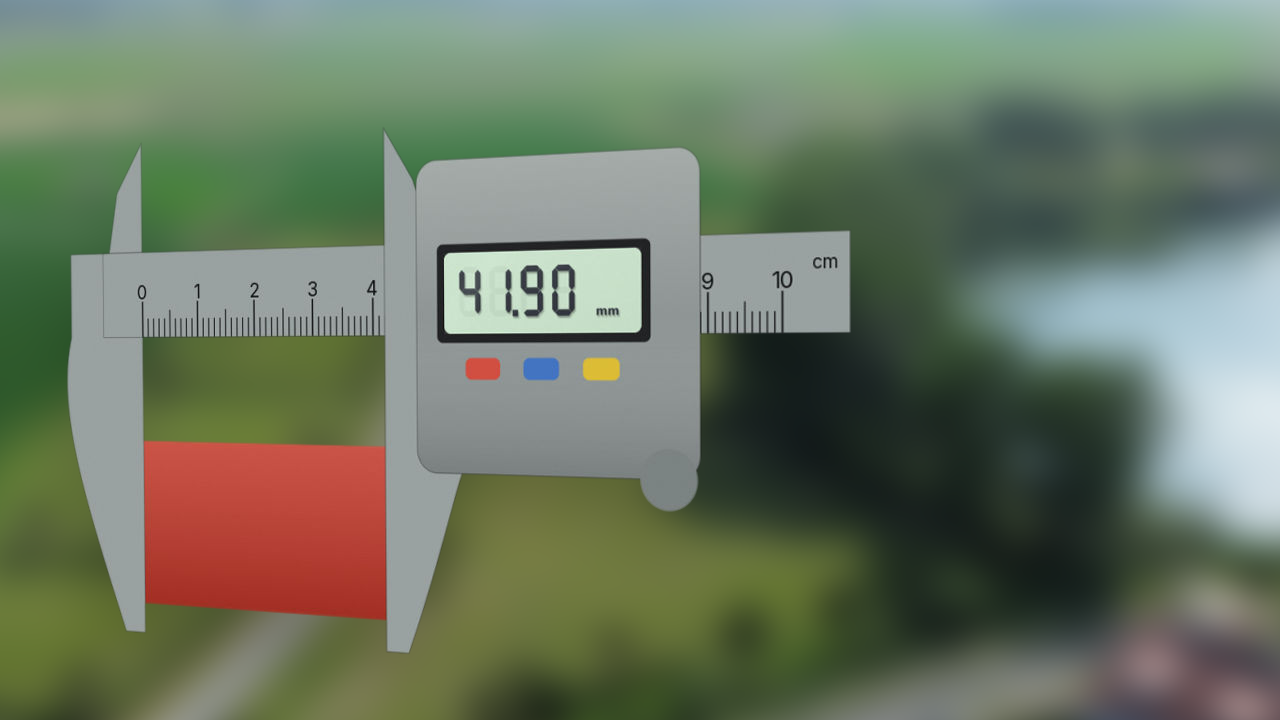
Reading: value=41.90 unit=mm
